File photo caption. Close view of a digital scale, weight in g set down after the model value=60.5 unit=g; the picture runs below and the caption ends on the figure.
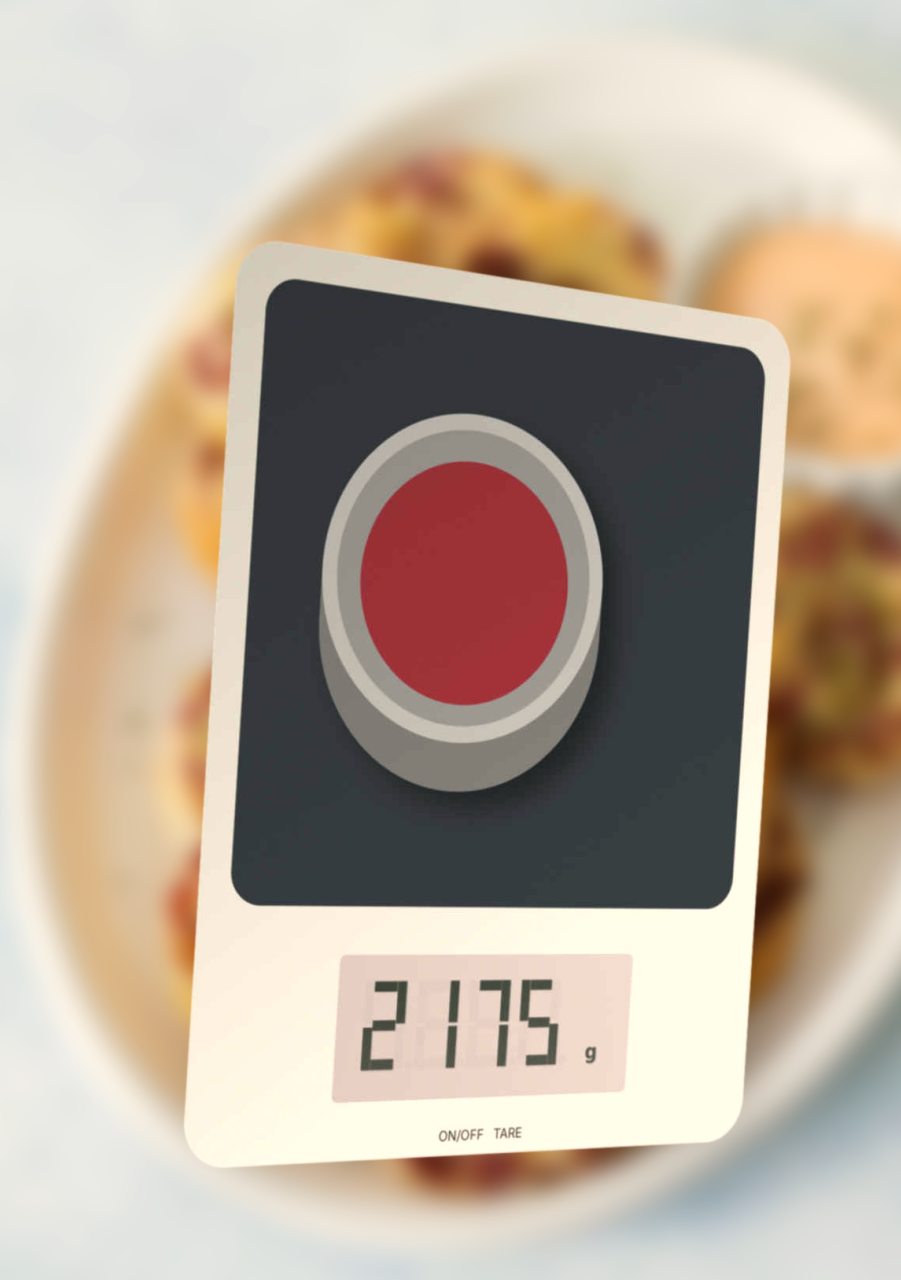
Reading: value=2175 unit=g
